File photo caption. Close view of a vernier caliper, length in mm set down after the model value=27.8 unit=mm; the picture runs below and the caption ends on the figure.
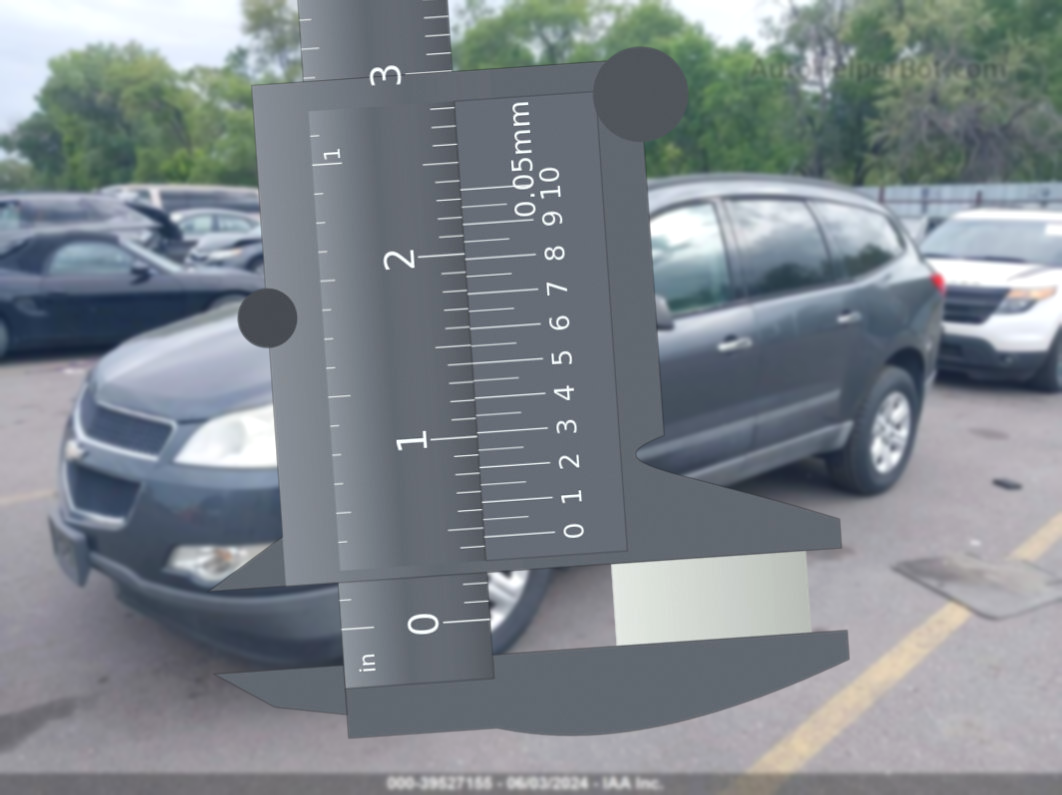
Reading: value=4.5 unit=mm
